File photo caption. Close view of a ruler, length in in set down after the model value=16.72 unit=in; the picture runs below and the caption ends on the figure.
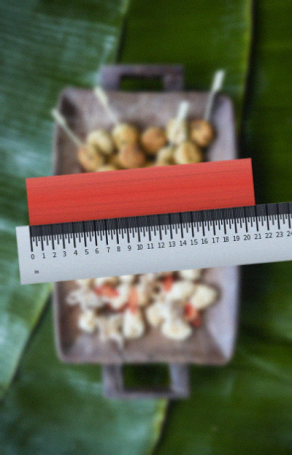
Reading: value=21 unit=in
